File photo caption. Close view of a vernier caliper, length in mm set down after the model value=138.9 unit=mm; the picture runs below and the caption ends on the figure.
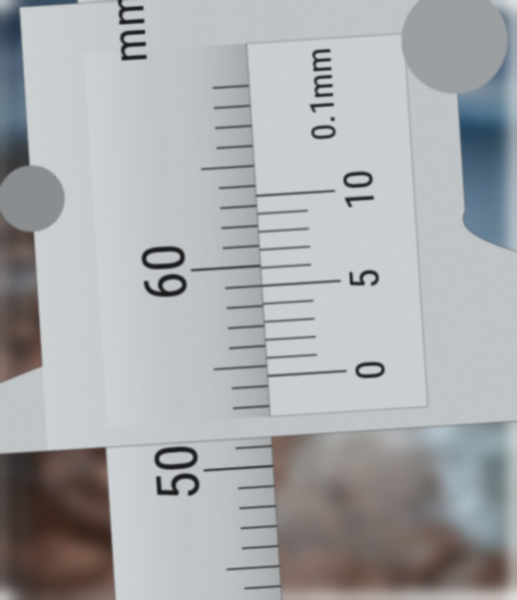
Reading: value=54.5 unit=mm
